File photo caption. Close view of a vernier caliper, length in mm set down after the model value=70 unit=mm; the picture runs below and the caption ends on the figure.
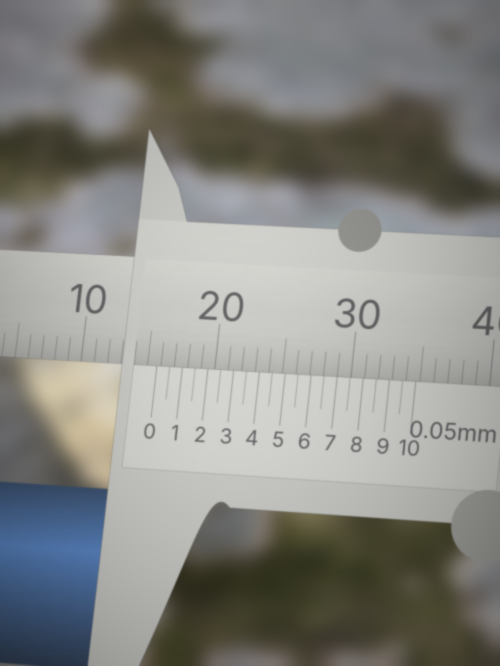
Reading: value=15.7 unit=mm
